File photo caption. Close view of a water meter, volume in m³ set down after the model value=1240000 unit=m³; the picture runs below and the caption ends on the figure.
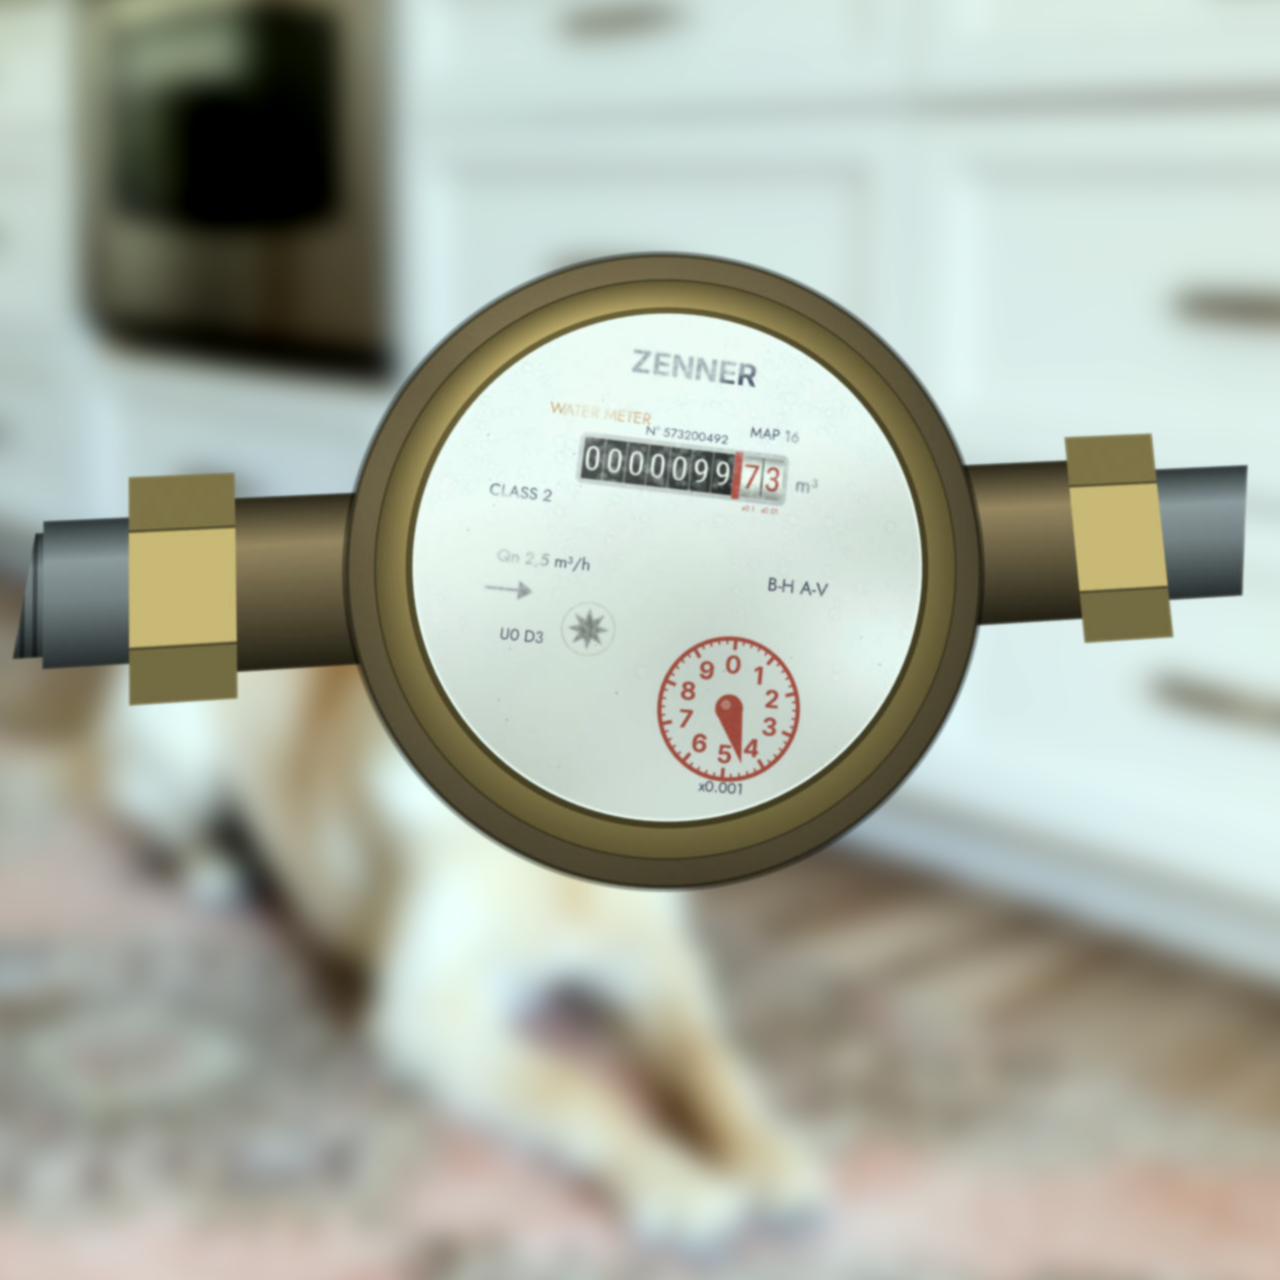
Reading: value=99.734 unit=m³
